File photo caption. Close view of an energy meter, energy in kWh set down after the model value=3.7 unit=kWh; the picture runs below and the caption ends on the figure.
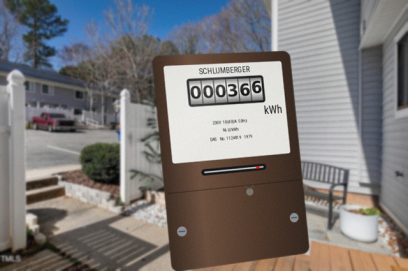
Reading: value=366 unit=kWh
